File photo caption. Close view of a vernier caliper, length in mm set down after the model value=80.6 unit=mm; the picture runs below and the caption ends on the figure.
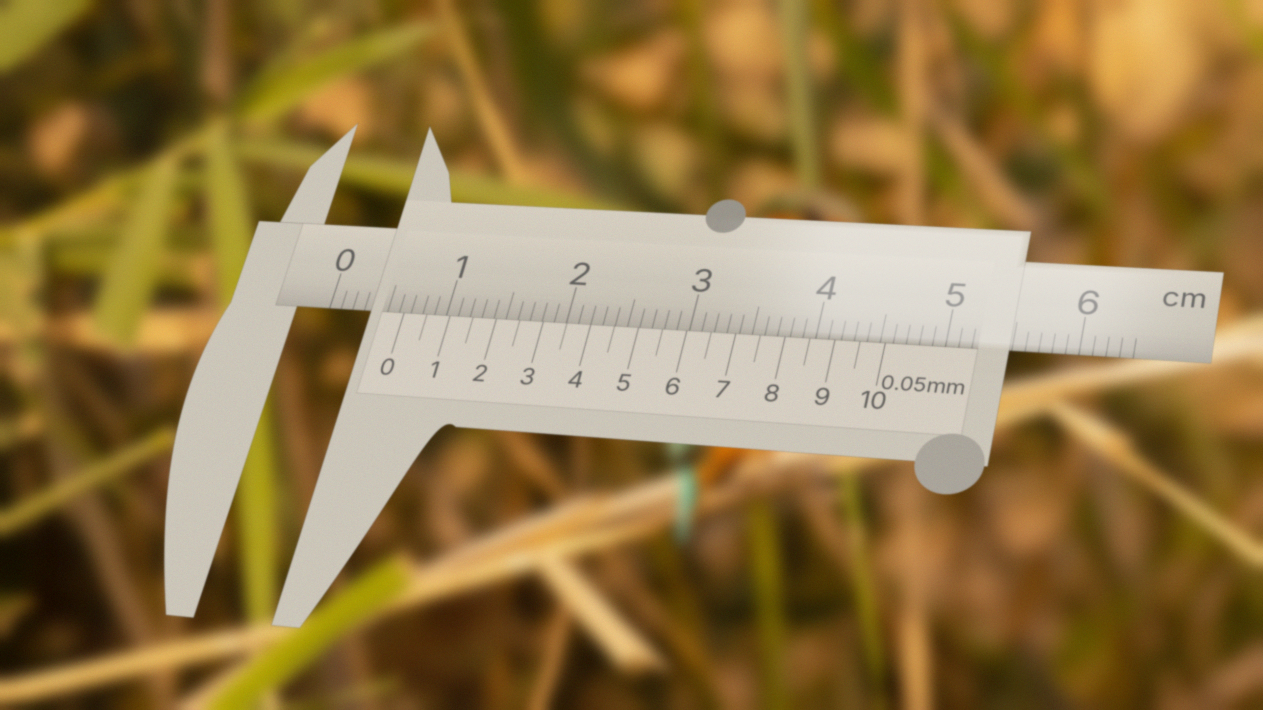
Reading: value=6.4 unit=mm
